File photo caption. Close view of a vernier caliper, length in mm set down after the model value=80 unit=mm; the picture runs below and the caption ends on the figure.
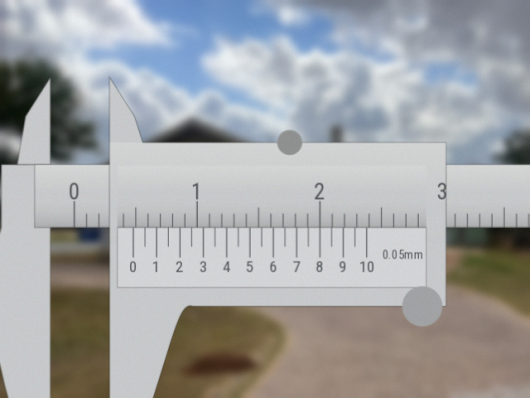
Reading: value=4.8 unit=mm
